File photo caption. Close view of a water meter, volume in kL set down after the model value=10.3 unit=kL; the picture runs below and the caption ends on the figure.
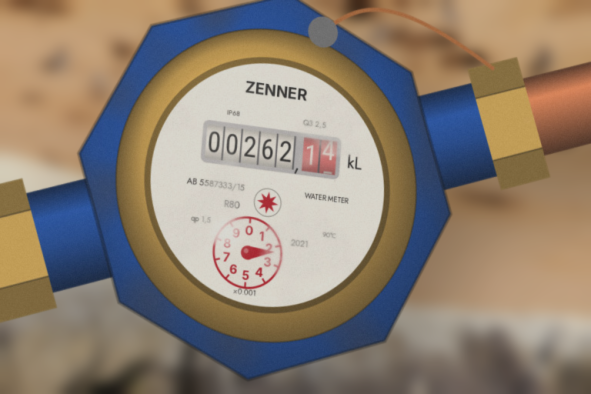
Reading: value=262.142 unit=kL
